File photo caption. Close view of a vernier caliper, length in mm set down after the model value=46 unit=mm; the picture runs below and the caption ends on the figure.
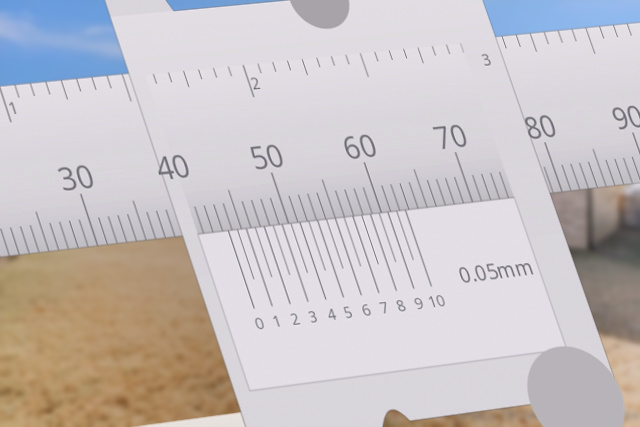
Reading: value=43.6 unit=mm
